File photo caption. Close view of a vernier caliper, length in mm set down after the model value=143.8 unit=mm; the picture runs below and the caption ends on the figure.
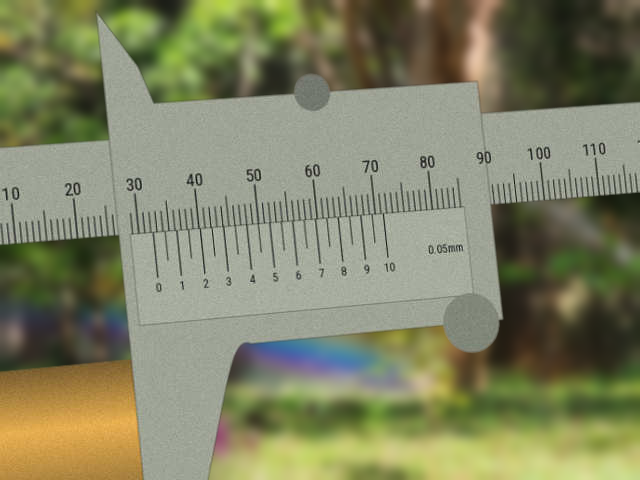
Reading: value=32.4 unit=mm
